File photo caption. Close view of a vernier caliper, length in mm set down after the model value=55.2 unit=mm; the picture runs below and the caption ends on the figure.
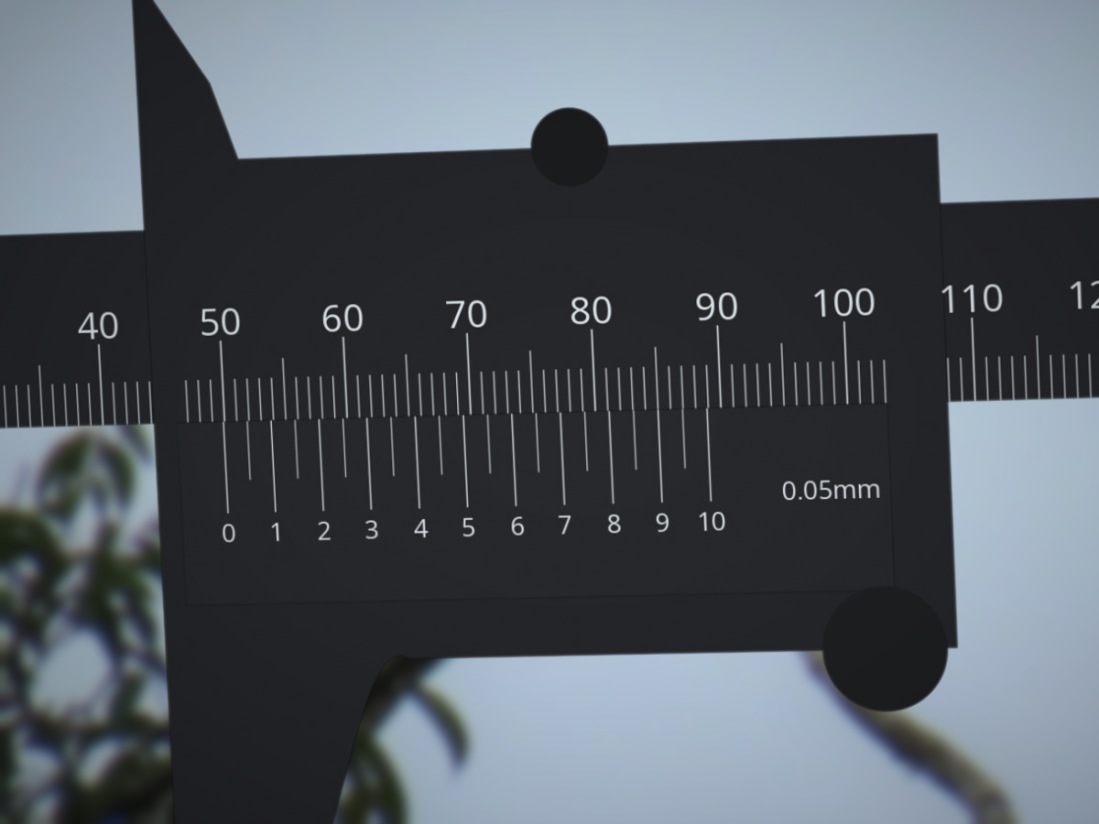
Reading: value=49.9 unit=mm
